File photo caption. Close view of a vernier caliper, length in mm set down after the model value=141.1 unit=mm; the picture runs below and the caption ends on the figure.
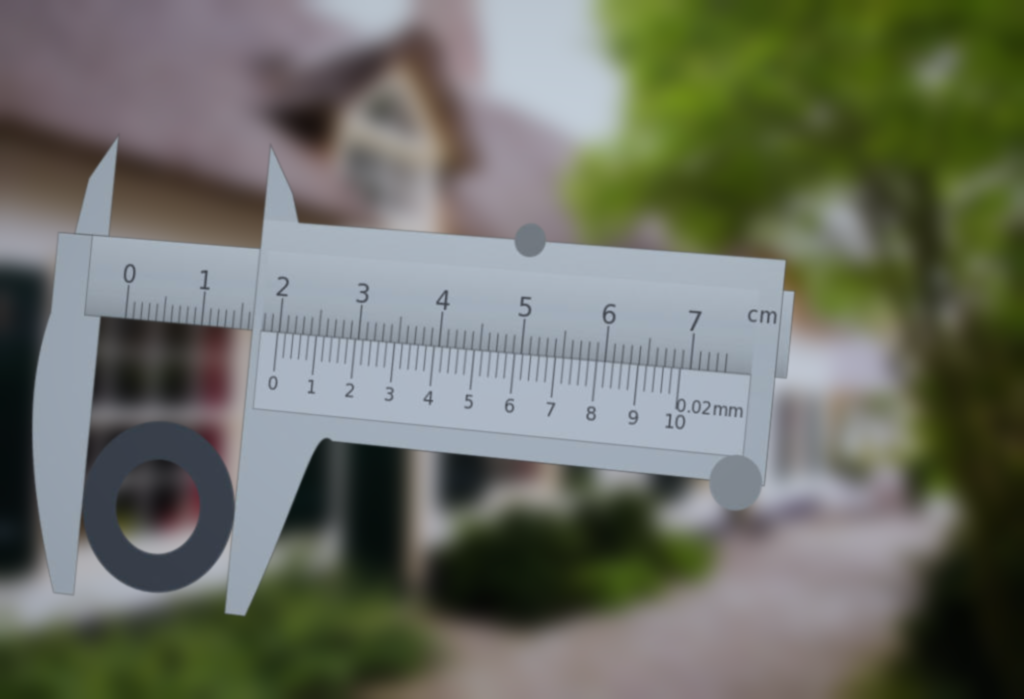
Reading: value=19.8 unit=mm
